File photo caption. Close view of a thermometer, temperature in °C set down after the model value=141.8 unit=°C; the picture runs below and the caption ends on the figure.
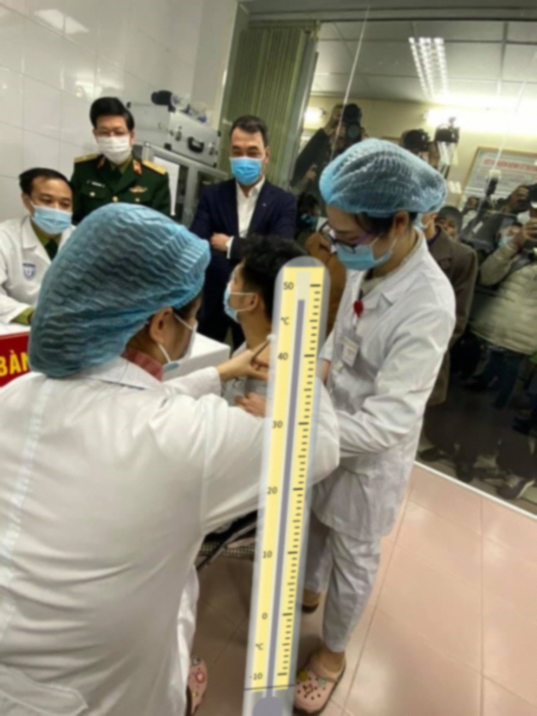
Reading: value=48 unit=°C
